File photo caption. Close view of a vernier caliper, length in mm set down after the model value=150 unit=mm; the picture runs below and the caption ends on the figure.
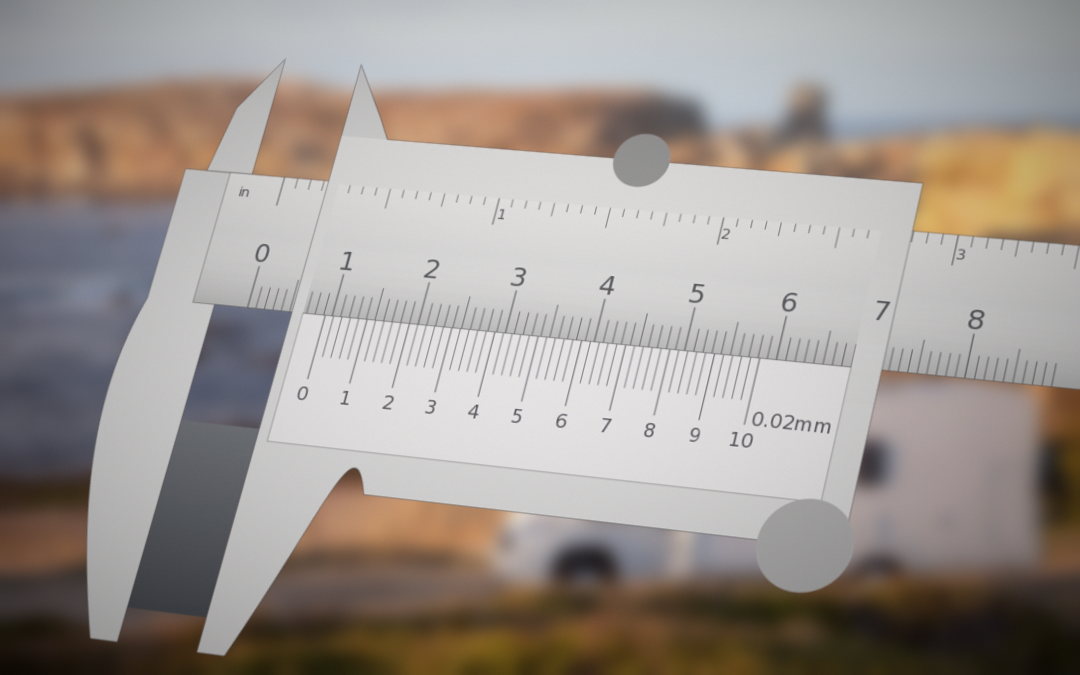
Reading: value=9.2 unit=mm
